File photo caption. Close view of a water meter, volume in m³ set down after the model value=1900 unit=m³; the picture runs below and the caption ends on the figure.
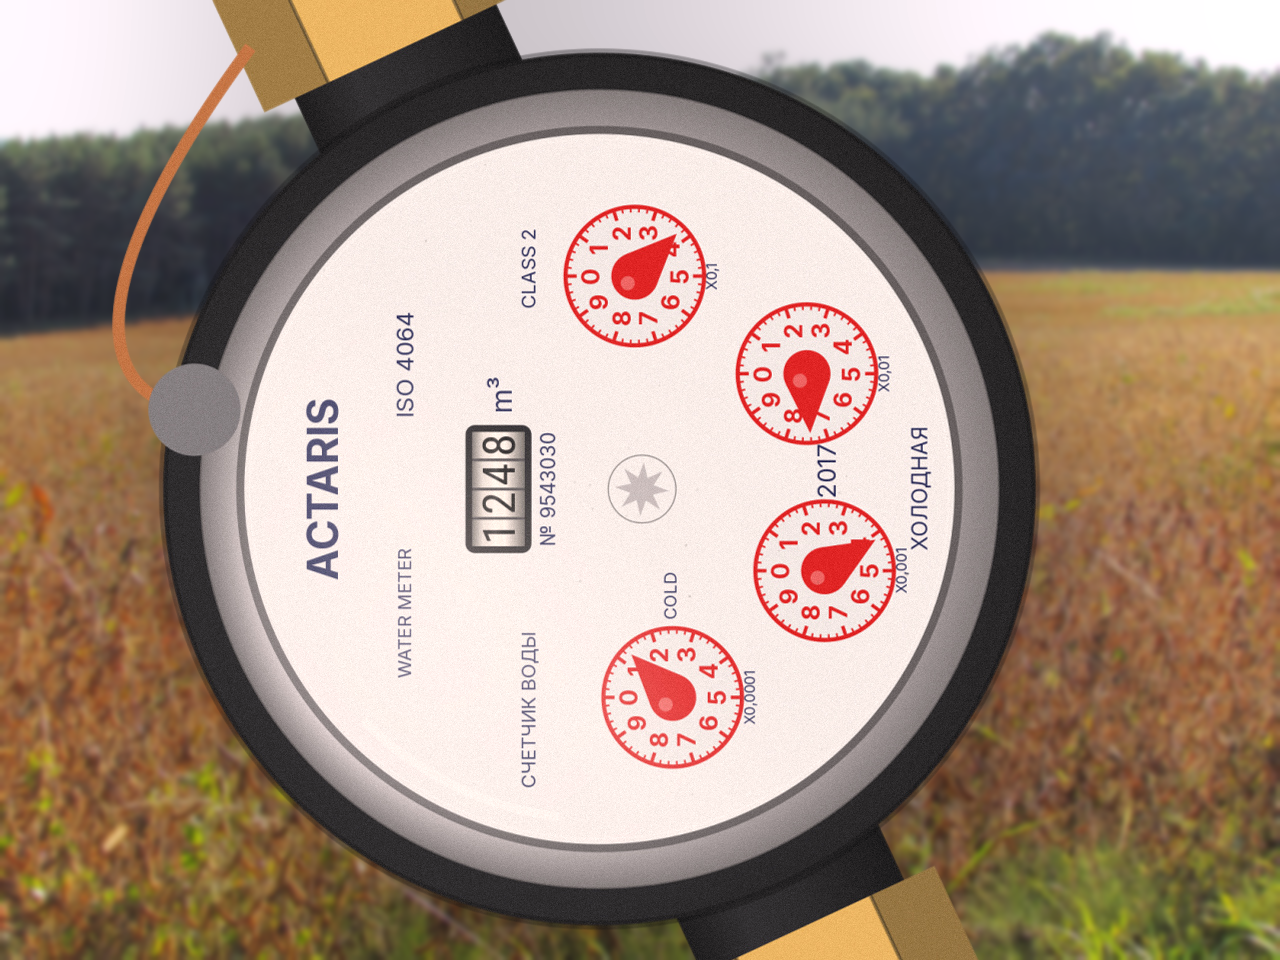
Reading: value=1248.3741 unit=m³
